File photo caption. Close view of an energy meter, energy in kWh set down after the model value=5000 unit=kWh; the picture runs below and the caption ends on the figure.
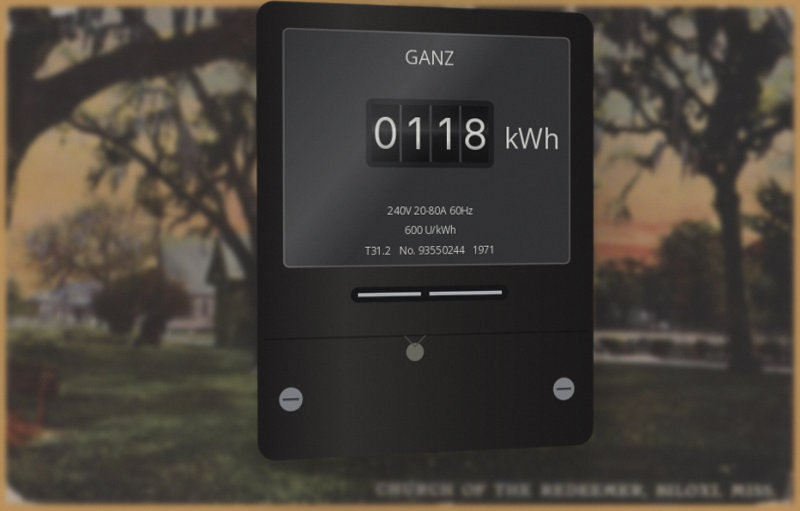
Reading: value=118 unit=kWh
